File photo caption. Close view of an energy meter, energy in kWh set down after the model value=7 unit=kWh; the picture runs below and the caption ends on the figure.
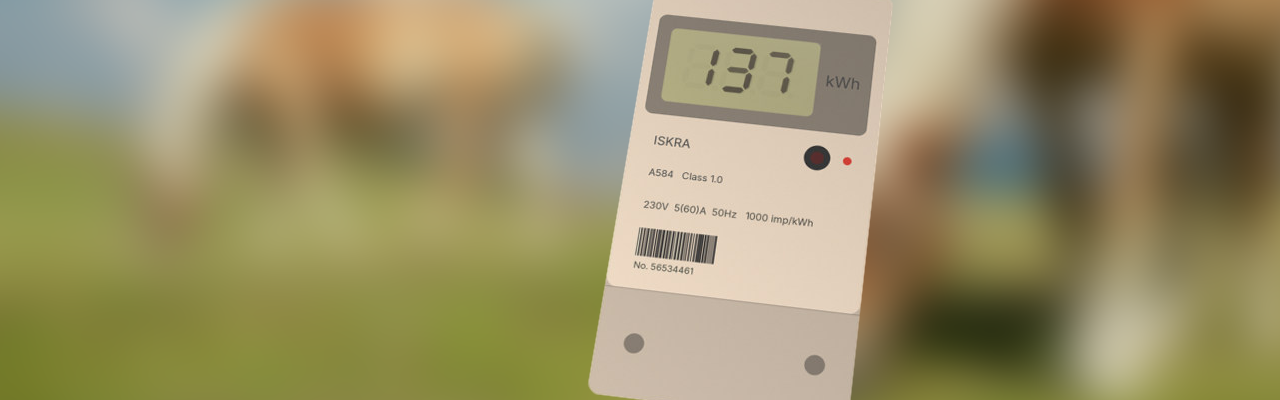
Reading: value=137 unit=kWh
